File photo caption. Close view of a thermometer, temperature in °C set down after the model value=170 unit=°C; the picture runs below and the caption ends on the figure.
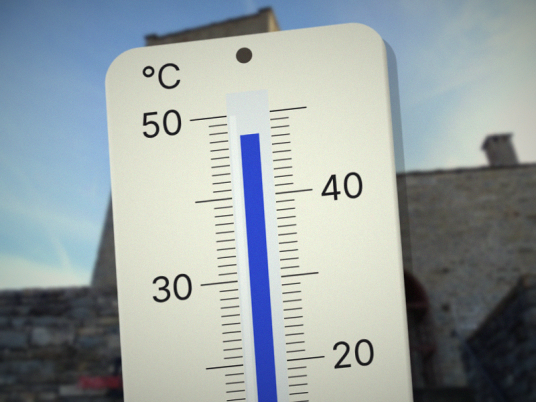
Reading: value=47.5 unit=°C
